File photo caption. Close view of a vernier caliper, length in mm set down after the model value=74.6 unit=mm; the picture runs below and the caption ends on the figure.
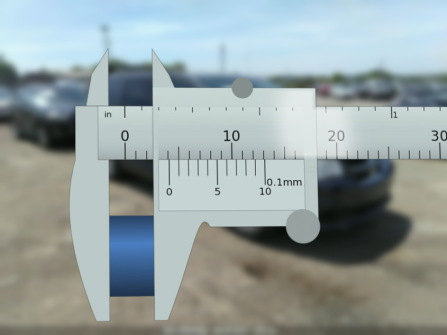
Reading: value=4.1 unit=mm
